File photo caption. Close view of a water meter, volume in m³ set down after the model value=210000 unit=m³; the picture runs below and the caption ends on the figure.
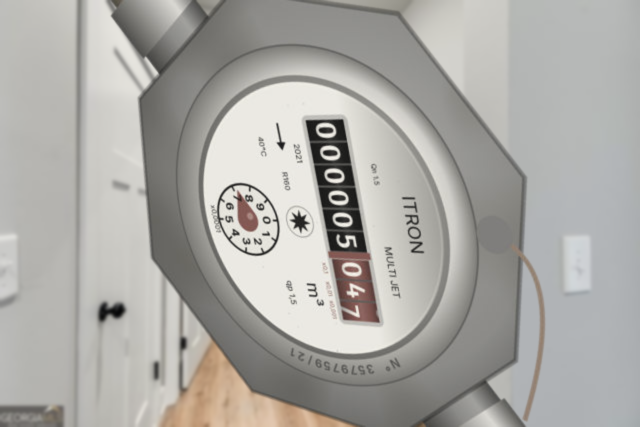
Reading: value=5.0467 unit=m³
